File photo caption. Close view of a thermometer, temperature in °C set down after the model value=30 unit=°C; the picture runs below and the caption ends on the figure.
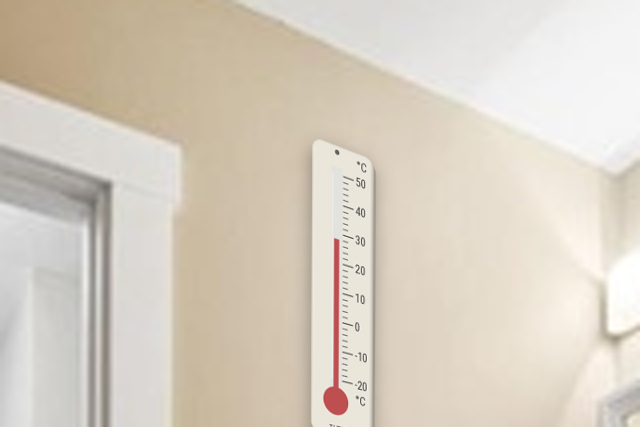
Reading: value=28 unit=°C
